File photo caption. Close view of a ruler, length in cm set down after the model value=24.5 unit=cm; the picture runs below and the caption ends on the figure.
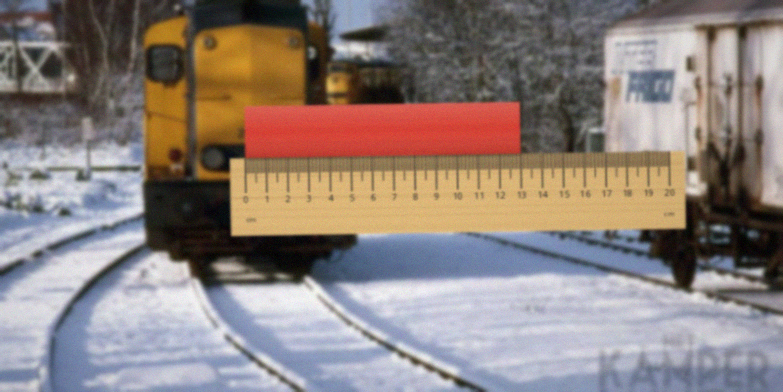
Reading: value=13 unit=cm
